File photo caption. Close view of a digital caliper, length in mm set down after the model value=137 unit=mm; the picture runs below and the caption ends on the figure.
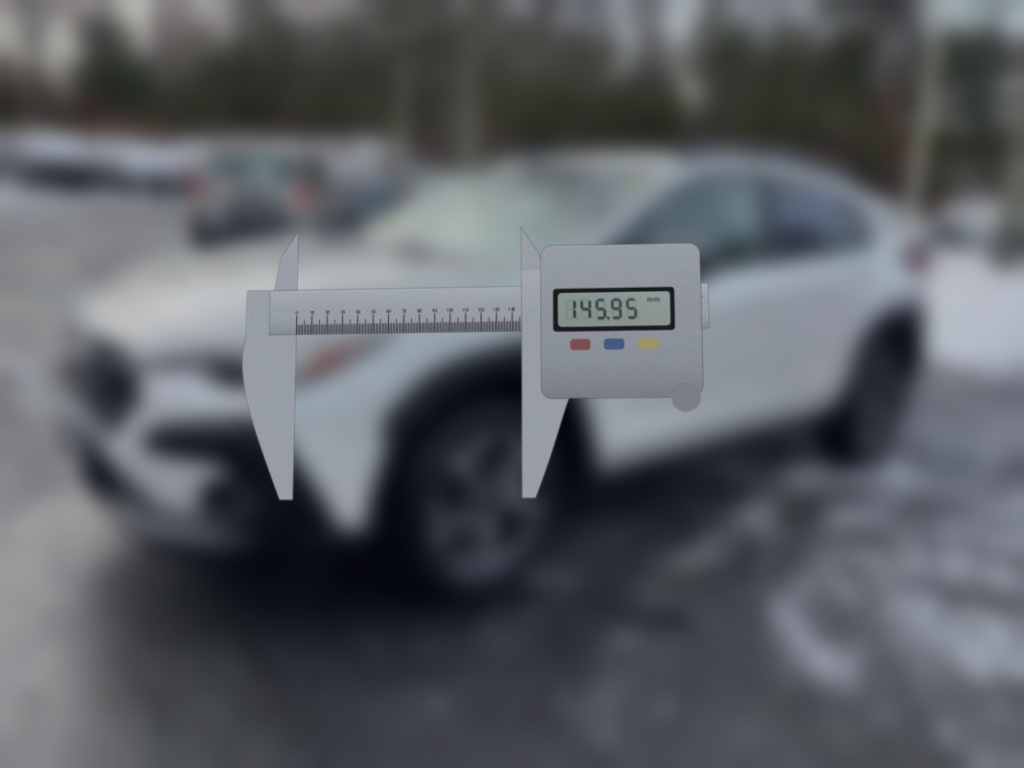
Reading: value=145.95 unit=mm
